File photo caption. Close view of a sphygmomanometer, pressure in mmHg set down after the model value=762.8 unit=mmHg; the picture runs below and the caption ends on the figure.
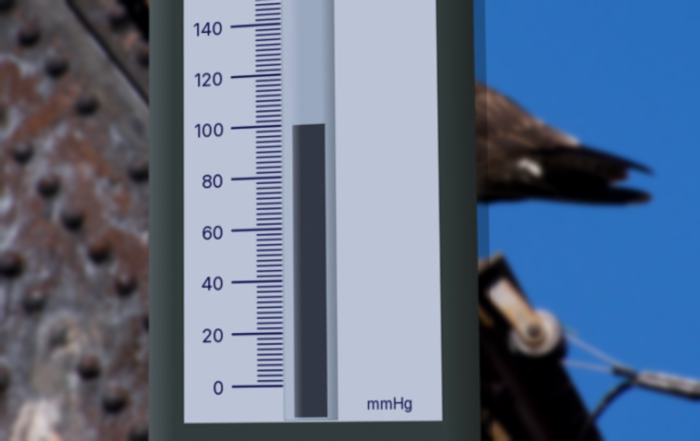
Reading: value=100 unit=mmHg
